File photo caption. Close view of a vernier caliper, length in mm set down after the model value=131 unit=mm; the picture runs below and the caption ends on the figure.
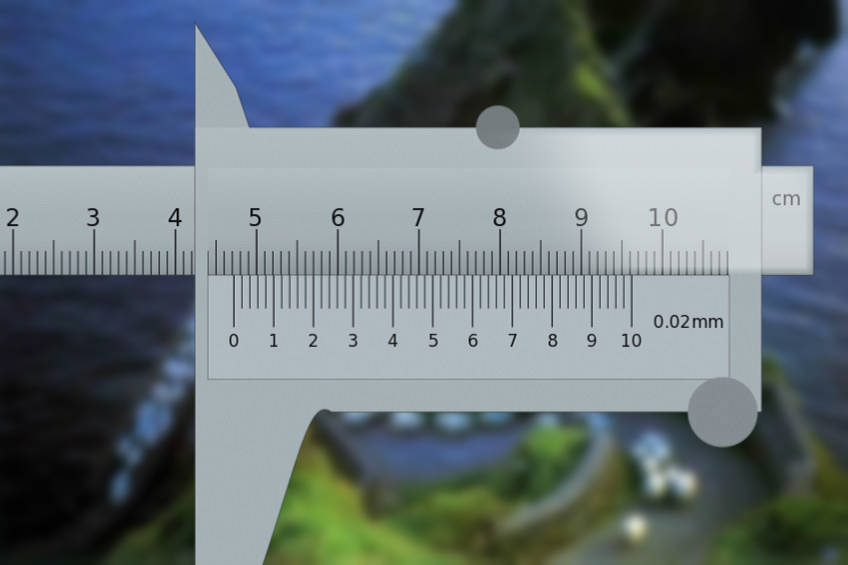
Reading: value=47.2 unit=mm
